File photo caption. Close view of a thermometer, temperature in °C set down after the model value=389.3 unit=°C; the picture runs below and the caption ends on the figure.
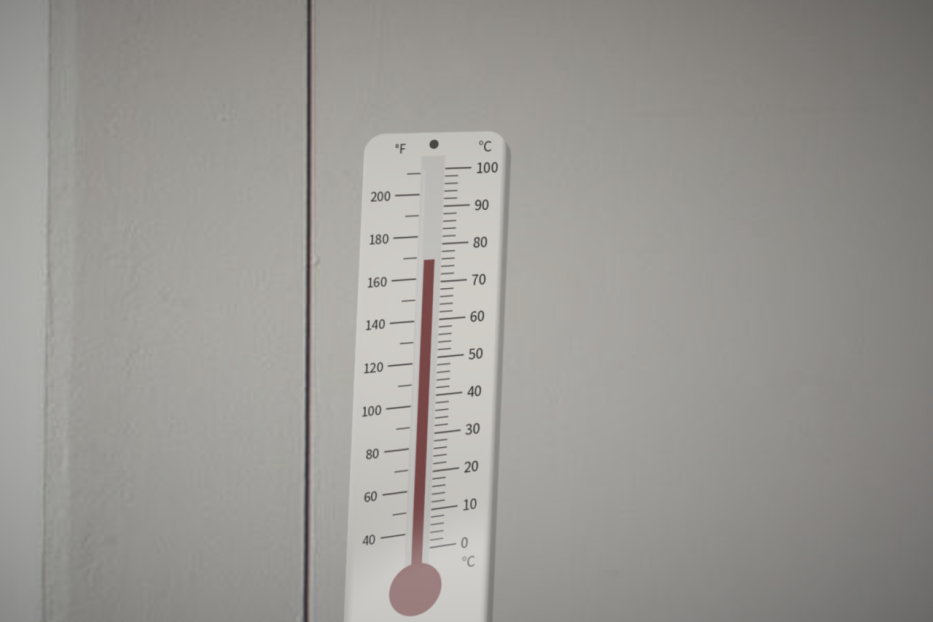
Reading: value=76 unit=°C
